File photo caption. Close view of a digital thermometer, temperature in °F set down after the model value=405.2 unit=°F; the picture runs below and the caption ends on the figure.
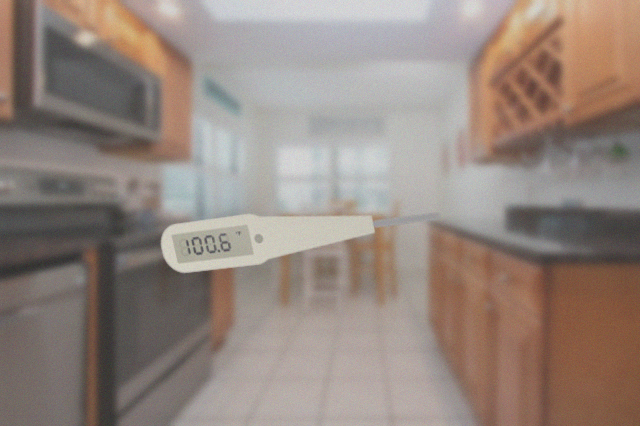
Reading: value=100.6 unit=°F
